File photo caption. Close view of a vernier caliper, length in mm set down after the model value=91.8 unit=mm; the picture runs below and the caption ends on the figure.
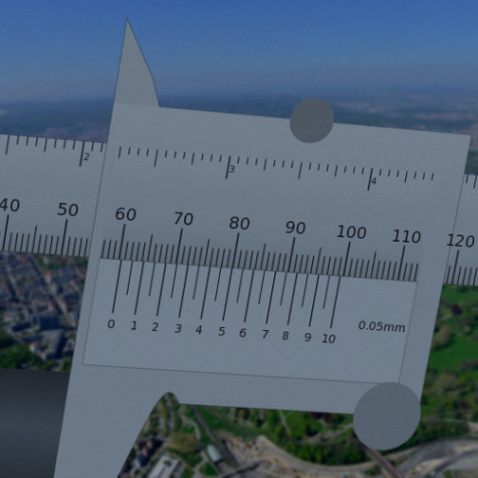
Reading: value=60.4 unit=mm
